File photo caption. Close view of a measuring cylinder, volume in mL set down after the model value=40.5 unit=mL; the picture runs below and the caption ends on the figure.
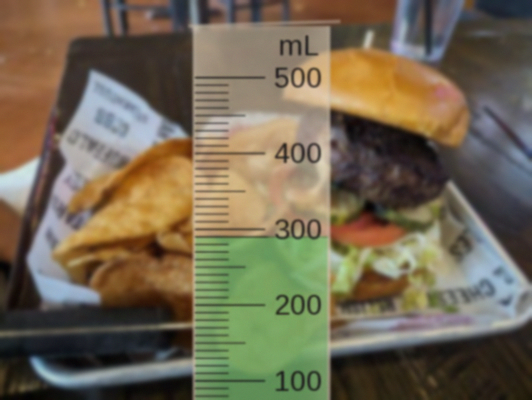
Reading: value=290 unit=mL
